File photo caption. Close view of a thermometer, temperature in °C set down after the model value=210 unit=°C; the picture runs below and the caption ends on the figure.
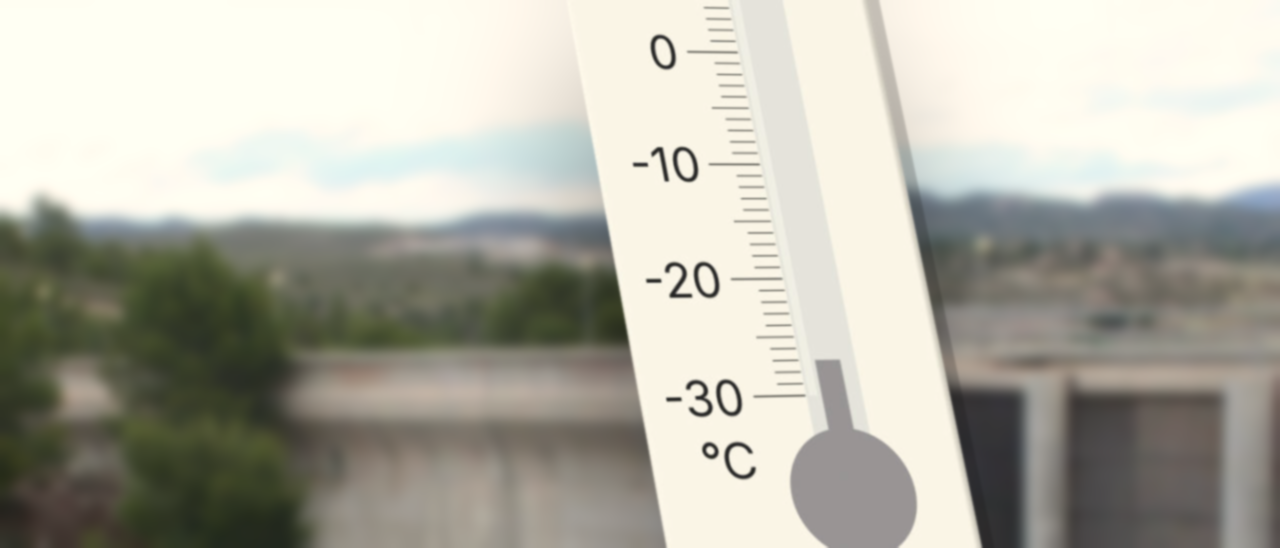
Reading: value=-27 unit=°C
